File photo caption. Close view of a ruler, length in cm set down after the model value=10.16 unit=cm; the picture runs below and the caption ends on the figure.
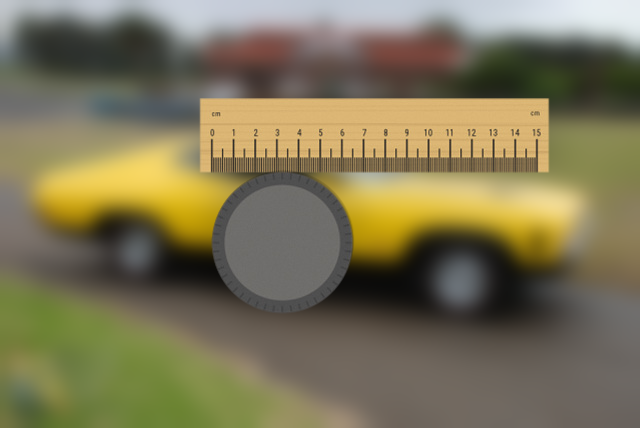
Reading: value=6.5 unit=cm
